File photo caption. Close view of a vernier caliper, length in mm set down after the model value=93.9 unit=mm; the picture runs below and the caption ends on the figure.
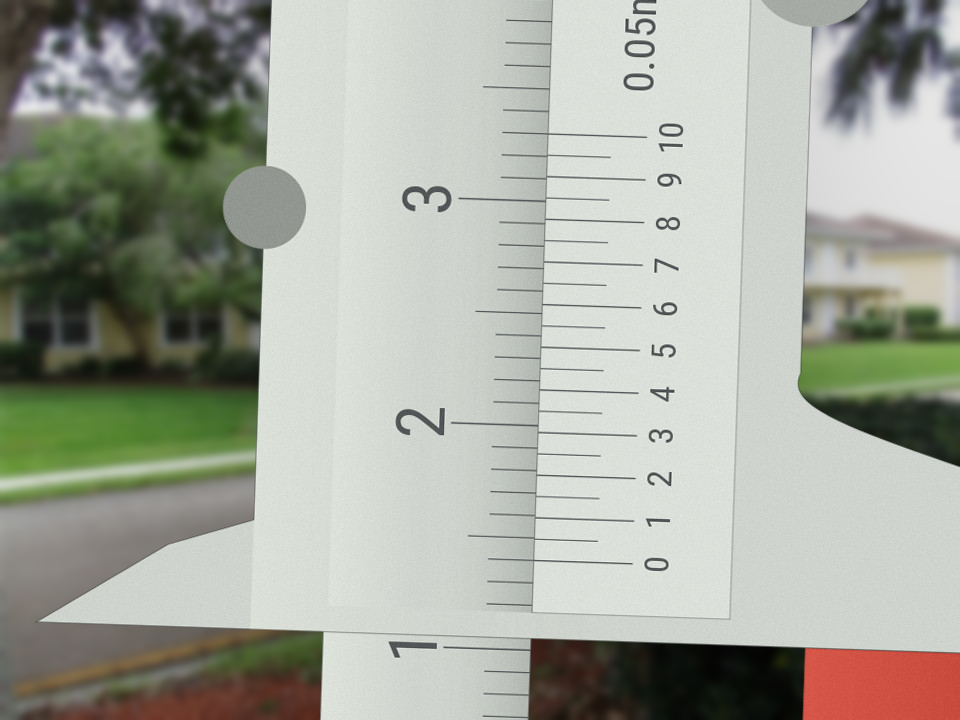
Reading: value=14.00 unit=mm
